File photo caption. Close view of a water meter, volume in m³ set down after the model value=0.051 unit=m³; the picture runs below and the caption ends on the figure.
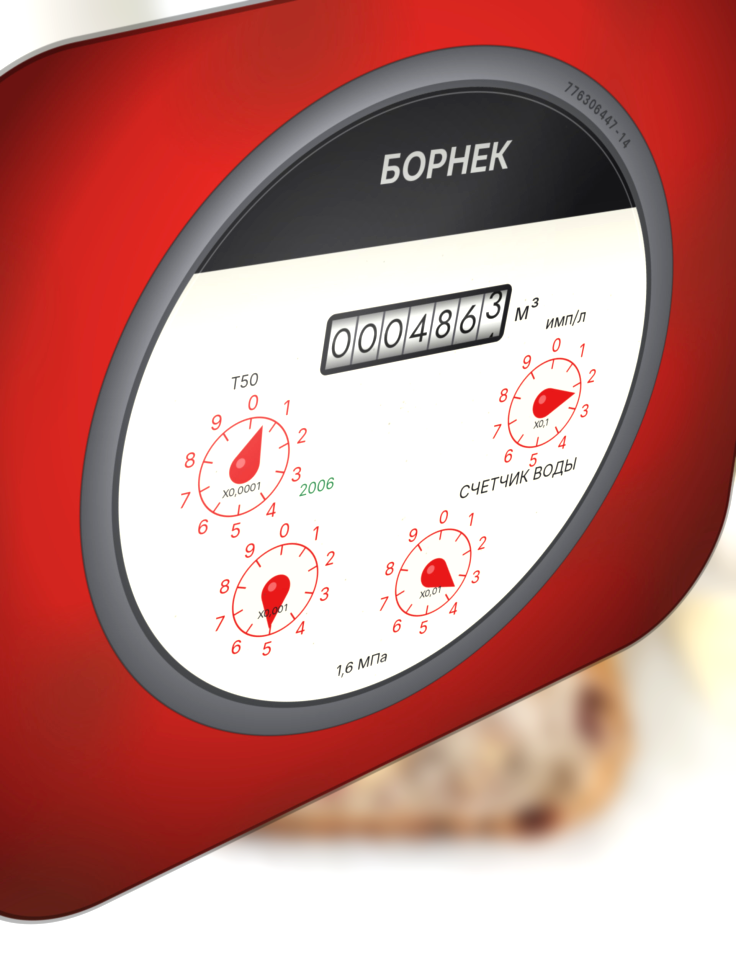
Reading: value=4863.2350 unit=m³
